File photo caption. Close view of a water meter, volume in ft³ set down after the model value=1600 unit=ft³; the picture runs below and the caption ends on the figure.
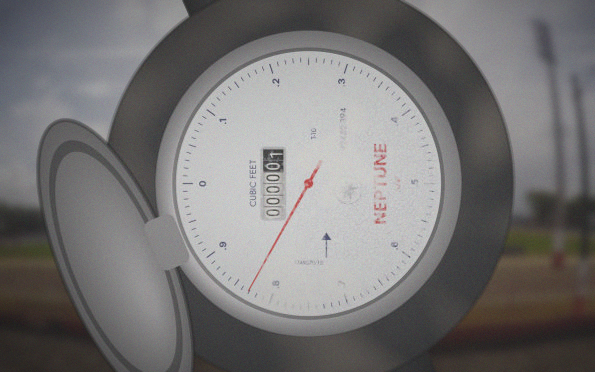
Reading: value=0.83 unit=ft³
